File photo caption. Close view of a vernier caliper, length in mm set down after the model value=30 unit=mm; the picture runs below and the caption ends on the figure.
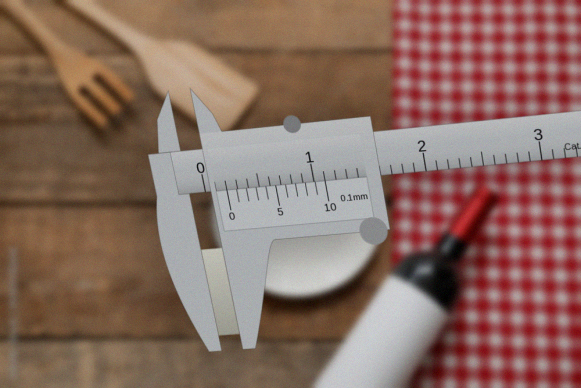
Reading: value=2.0 unit=mm
